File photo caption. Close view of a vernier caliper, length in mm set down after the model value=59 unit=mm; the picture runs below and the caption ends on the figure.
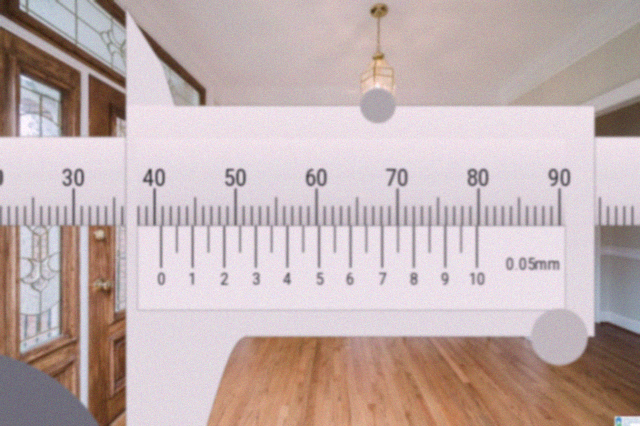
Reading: value=40.8 unit=mm
